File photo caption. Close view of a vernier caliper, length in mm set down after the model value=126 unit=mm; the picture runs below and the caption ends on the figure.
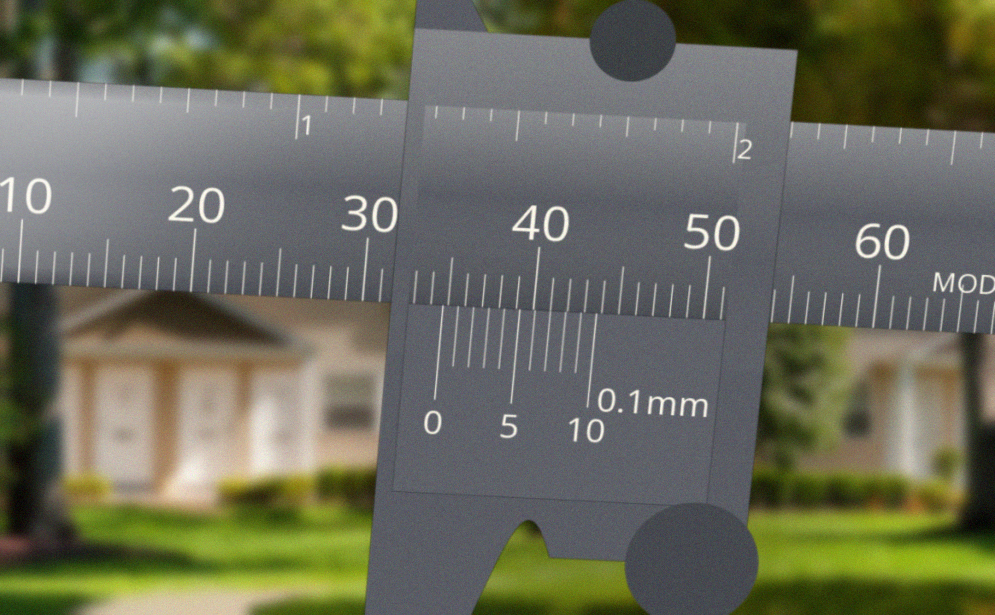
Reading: value=34.7 unit=mm
